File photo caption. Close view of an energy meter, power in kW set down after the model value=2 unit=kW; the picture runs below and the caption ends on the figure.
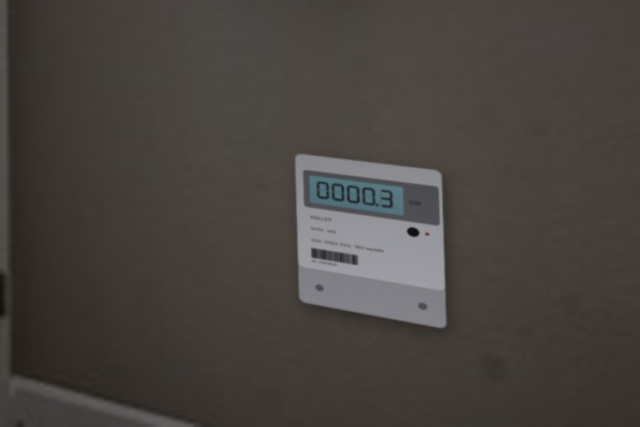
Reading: value=0.3 unit=kW
